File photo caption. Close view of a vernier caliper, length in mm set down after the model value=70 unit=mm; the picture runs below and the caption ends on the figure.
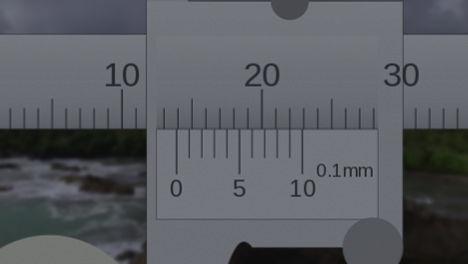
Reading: value=13.9 unit=mm
